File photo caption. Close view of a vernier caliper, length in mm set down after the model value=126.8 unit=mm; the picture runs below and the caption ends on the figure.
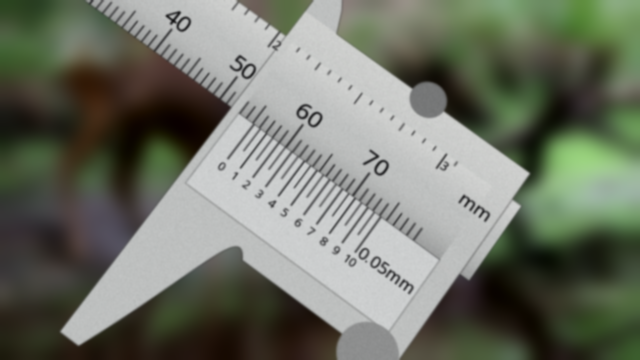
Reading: value=55.2 unit=mm
